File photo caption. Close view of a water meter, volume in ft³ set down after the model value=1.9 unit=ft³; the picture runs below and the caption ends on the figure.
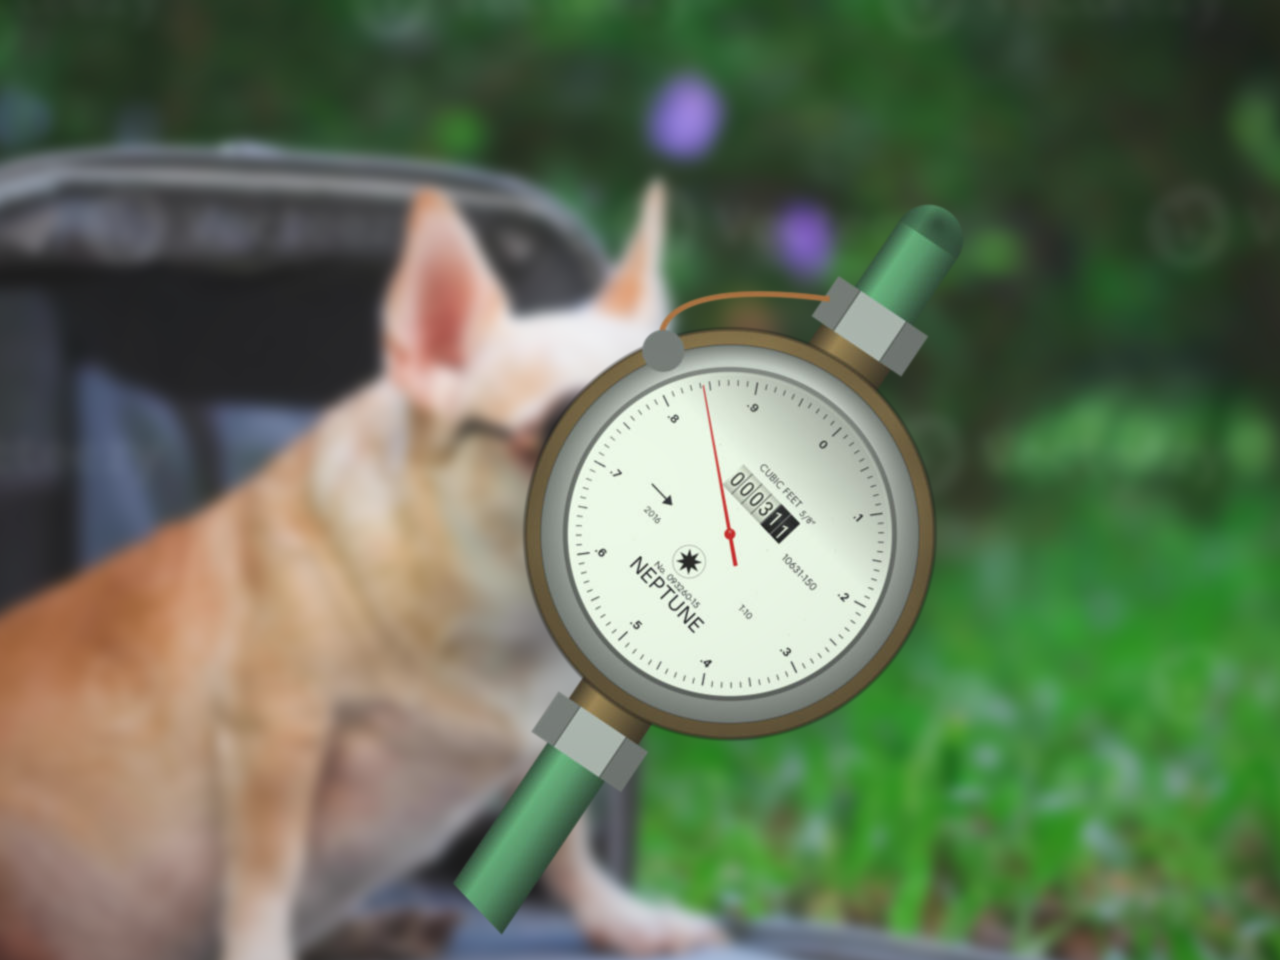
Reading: value=310.84 unit=ft³
